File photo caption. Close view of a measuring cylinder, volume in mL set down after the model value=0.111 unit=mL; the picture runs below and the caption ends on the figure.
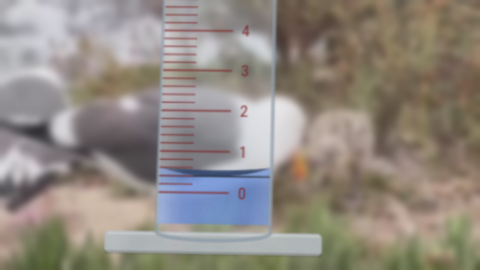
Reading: value=0.4 unit=mL
